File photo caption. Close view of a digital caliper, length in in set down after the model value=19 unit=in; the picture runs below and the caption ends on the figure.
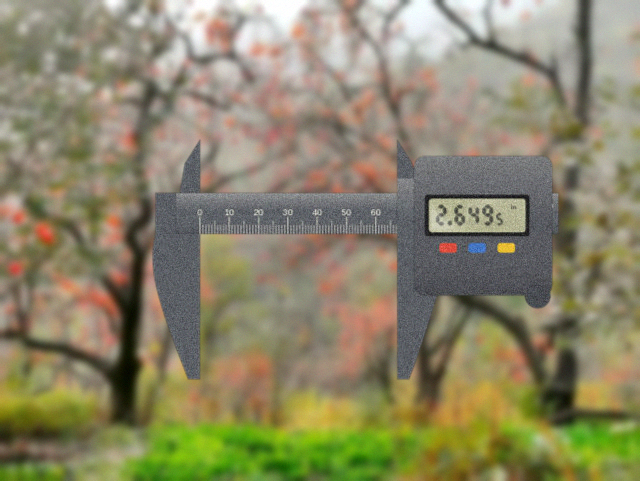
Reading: value=2.6495 unit=in
